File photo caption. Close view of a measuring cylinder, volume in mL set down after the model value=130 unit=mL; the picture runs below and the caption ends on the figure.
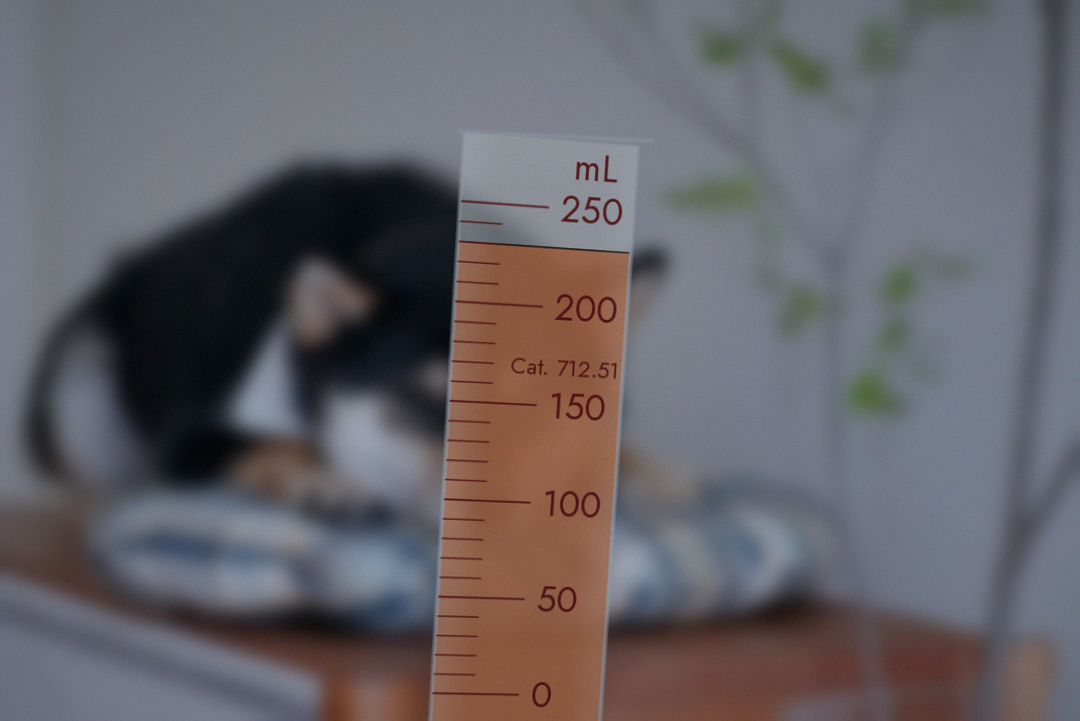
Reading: value=230 unit=mL
